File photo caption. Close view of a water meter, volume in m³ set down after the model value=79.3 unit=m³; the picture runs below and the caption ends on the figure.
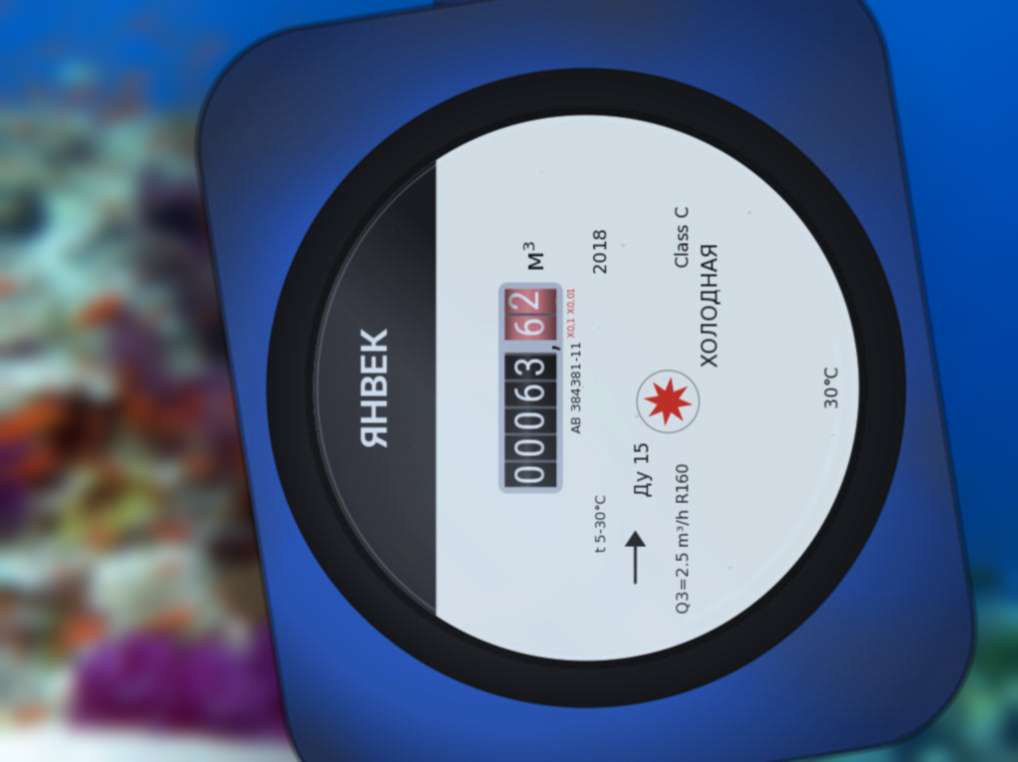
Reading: value=63.62 unit=m³
